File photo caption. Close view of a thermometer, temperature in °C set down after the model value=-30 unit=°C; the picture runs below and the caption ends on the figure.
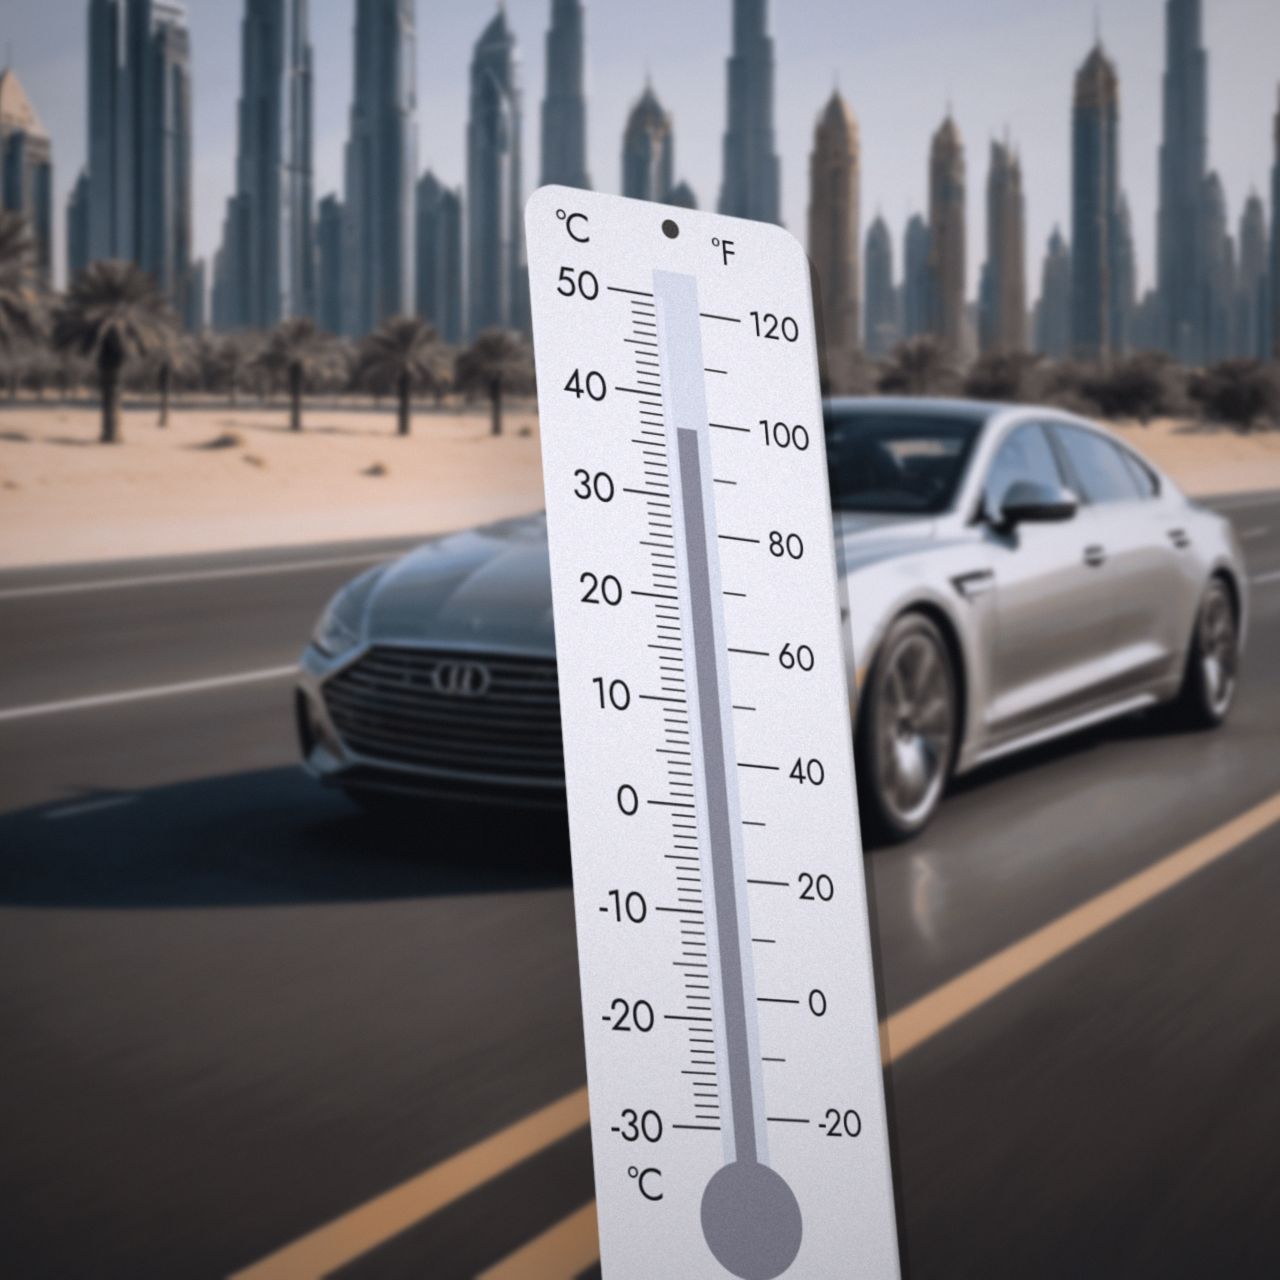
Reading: value=37 unit=°C
